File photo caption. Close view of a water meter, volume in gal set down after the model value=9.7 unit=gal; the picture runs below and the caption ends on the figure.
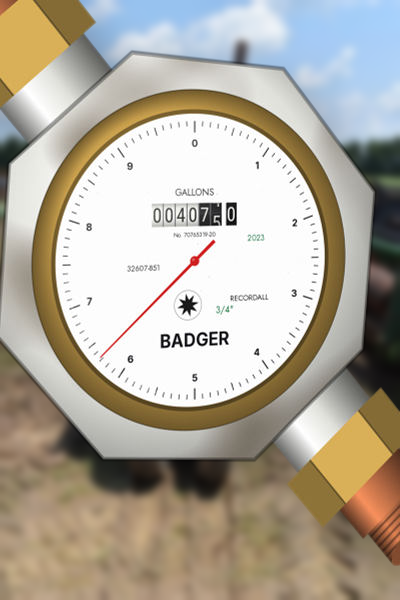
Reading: value=40746.3 unit=gal
